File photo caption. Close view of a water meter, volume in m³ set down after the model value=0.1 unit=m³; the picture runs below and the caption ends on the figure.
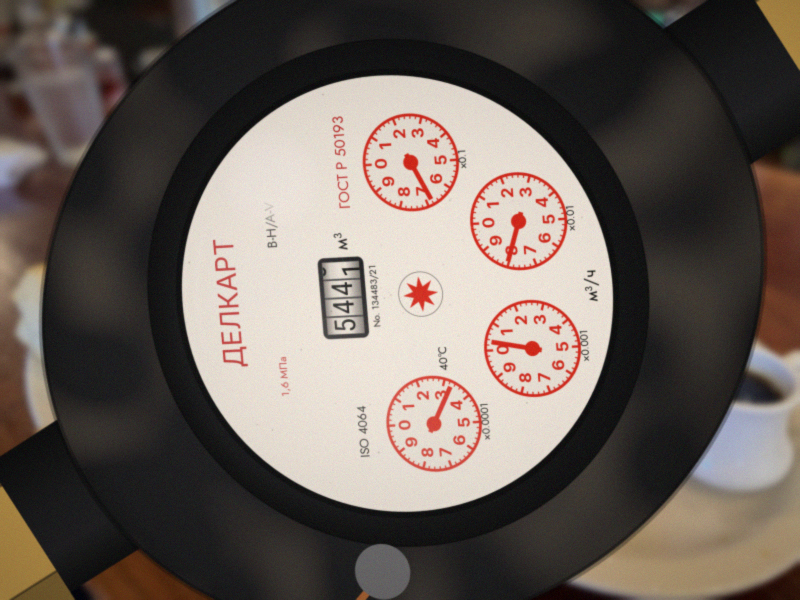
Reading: value=5440.6803 unit=m³
